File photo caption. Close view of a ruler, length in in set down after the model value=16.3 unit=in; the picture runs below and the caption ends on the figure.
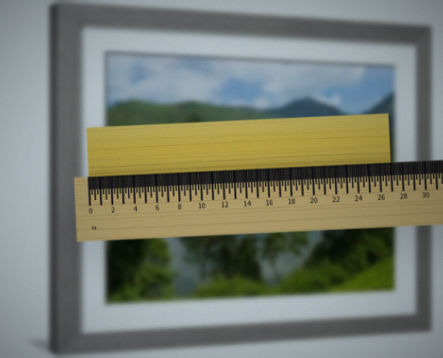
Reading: value=27 unit=in
